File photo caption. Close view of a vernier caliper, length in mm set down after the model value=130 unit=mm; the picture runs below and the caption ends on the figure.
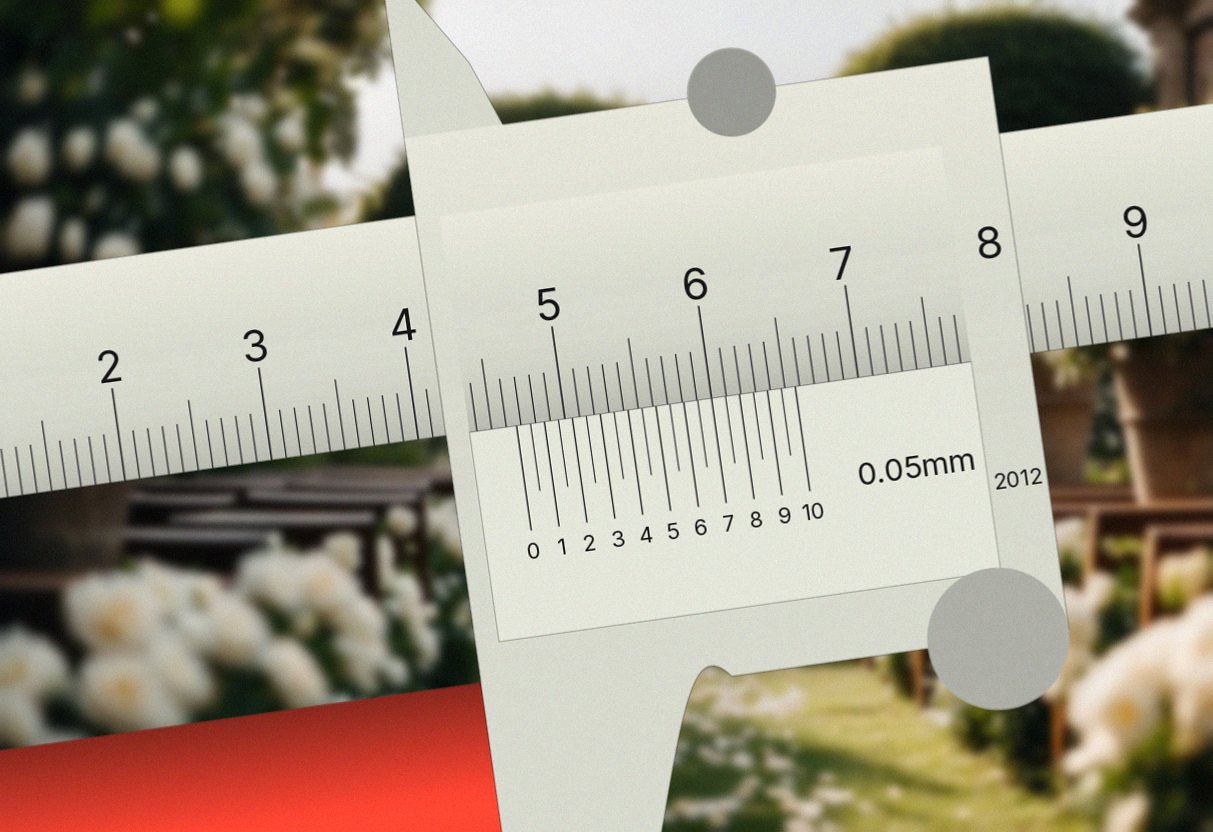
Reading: value=46.7 unit=mm
